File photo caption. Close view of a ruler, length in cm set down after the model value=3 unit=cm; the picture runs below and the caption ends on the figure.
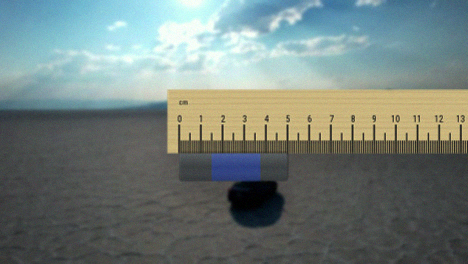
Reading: value=5 unit=cm
